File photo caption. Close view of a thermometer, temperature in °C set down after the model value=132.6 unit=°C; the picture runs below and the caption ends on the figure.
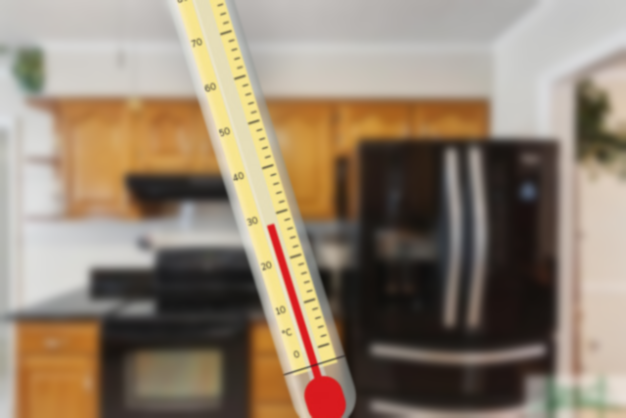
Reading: value=28 unit=°C
